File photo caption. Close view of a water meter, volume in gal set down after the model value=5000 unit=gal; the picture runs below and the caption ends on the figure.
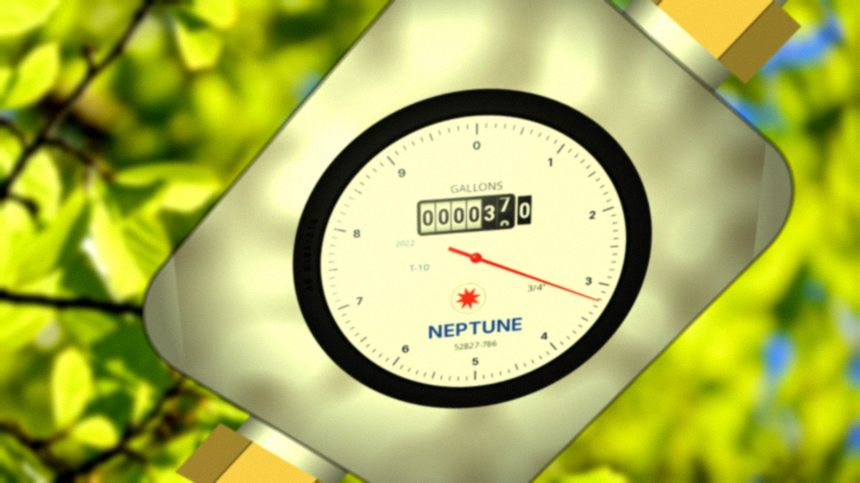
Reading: value=373.2 unit=gal
